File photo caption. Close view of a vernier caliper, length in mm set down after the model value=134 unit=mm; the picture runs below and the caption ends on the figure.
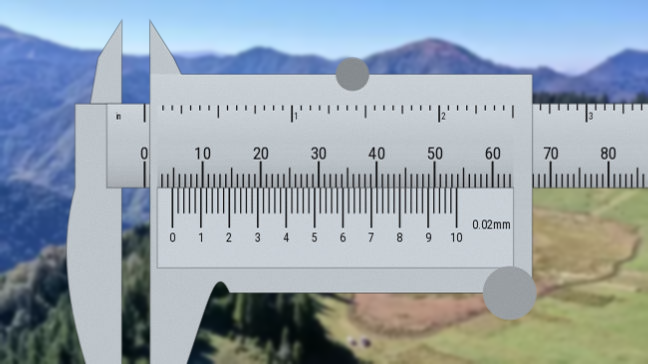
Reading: value=4.8 unit=mm
